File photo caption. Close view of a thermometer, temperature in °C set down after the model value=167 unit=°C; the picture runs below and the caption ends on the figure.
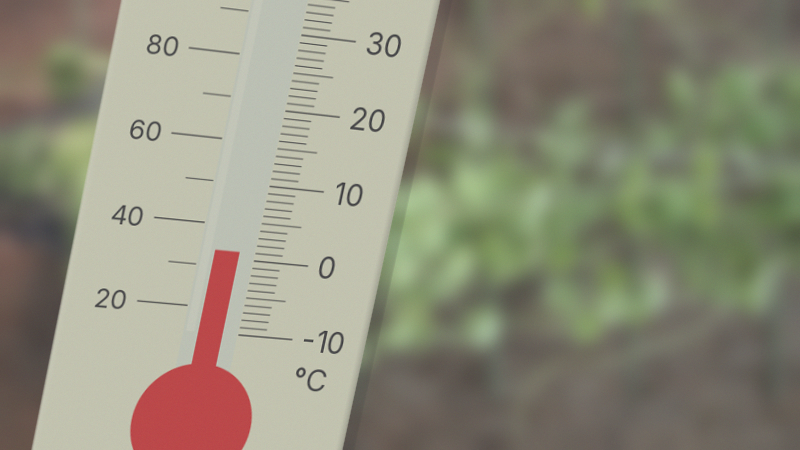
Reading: value=1 unit=°C
